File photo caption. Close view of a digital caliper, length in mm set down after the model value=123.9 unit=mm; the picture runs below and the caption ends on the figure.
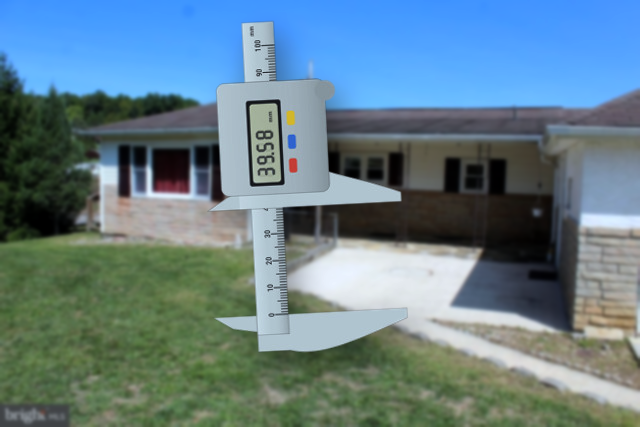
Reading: value=39.58 unit=mm
